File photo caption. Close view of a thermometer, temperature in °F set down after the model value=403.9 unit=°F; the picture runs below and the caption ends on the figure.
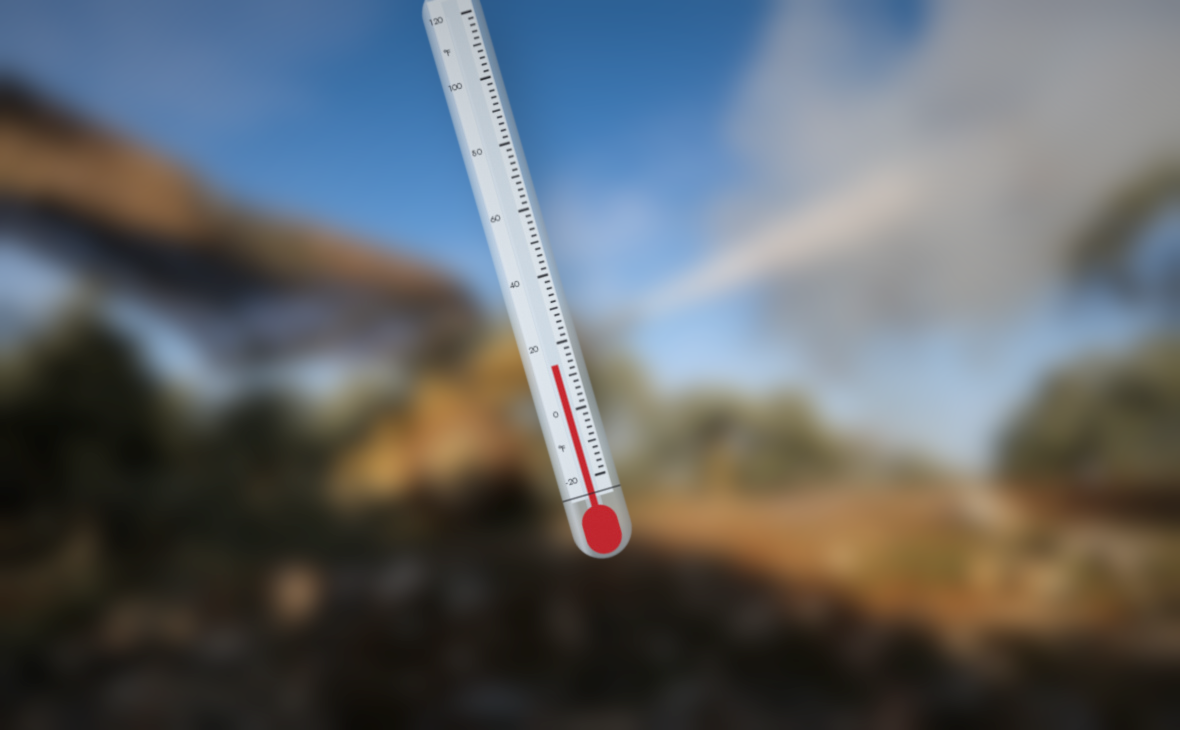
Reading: value=14 unit=°F
